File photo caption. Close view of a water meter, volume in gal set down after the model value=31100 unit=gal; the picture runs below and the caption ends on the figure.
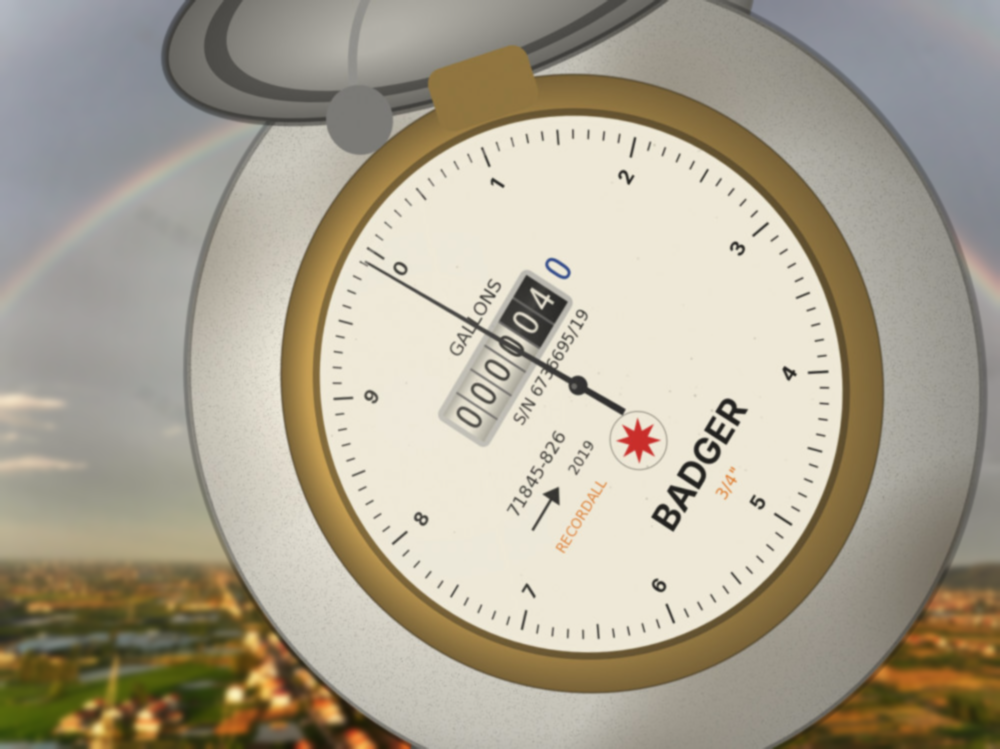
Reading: value=39.9 unit=gal
